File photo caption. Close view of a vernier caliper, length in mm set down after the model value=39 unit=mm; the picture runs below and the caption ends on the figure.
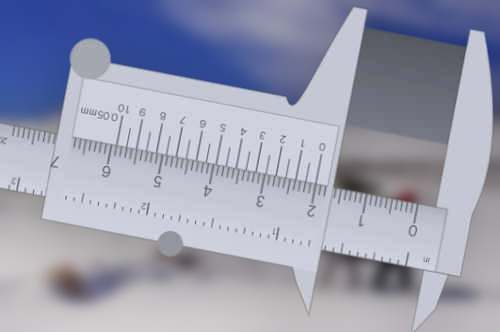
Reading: value=20.0 unit=mm
